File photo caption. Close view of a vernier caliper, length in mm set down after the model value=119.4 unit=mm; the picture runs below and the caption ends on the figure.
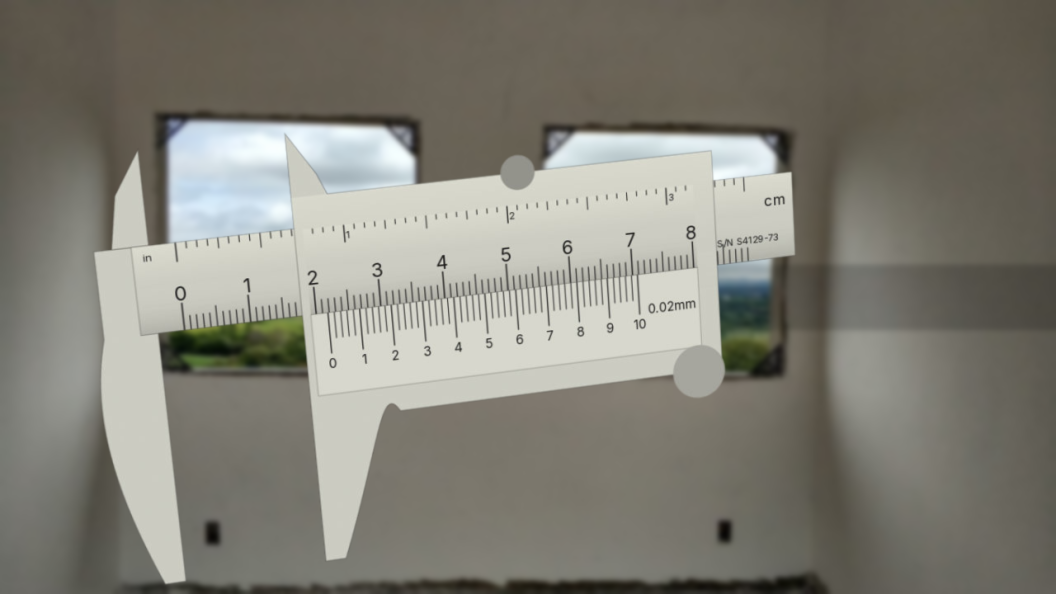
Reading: value=21.8 unit=mm
